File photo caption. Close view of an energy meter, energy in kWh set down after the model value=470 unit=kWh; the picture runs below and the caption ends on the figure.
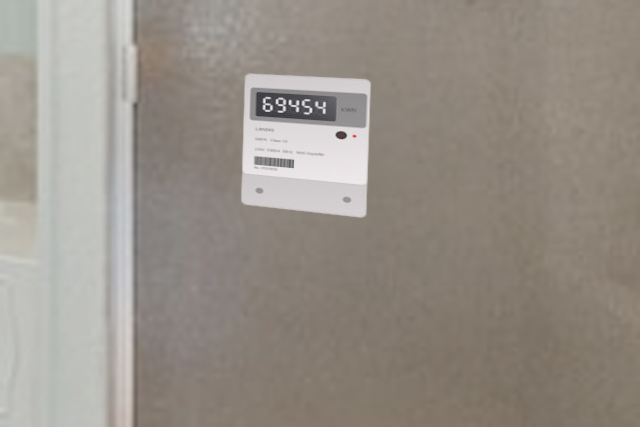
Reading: value=69454 unit=kWh
